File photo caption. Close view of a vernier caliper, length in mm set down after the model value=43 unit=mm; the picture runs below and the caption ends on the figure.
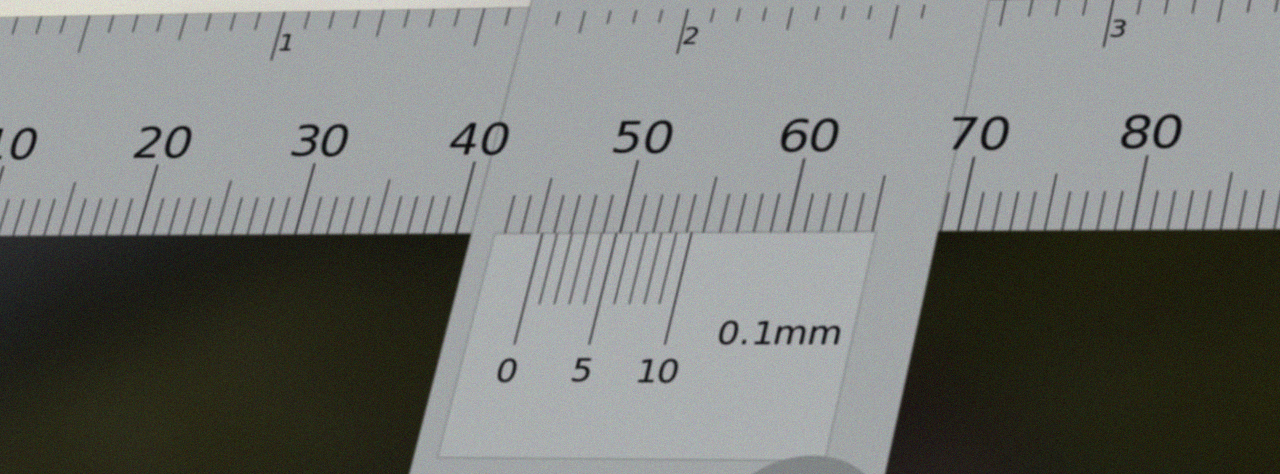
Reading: value=45.3 unit=mm
